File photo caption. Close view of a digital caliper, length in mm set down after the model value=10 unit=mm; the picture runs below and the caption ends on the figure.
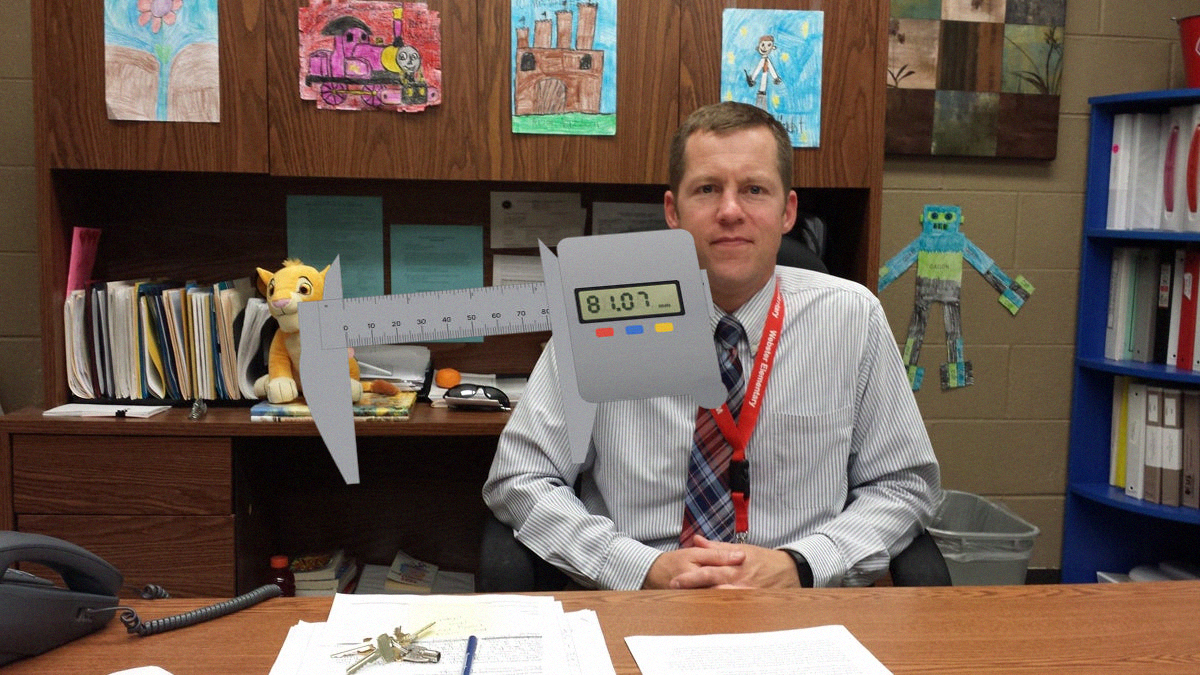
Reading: value=81.07 unit=mm
